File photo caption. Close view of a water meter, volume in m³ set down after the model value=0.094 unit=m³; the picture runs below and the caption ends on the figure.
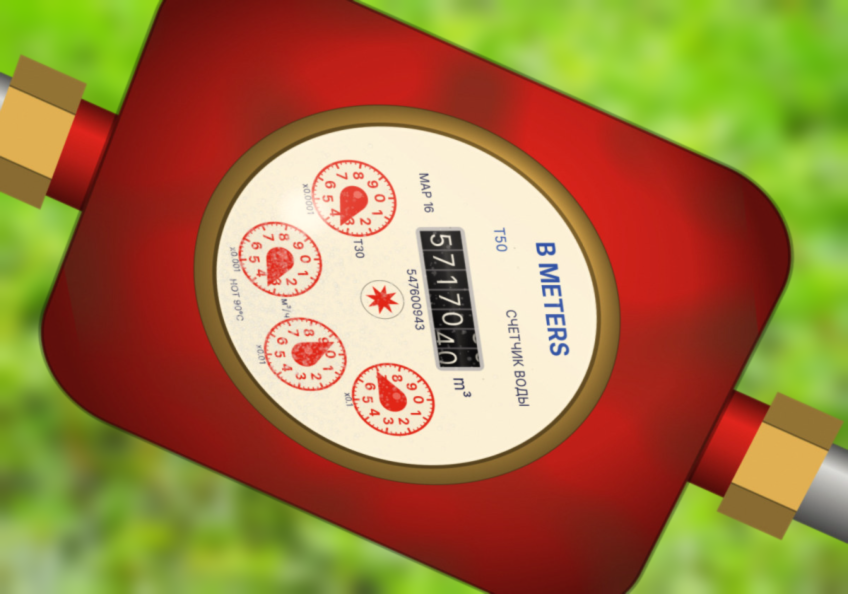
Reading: value=5717039.6933 unit=m³
